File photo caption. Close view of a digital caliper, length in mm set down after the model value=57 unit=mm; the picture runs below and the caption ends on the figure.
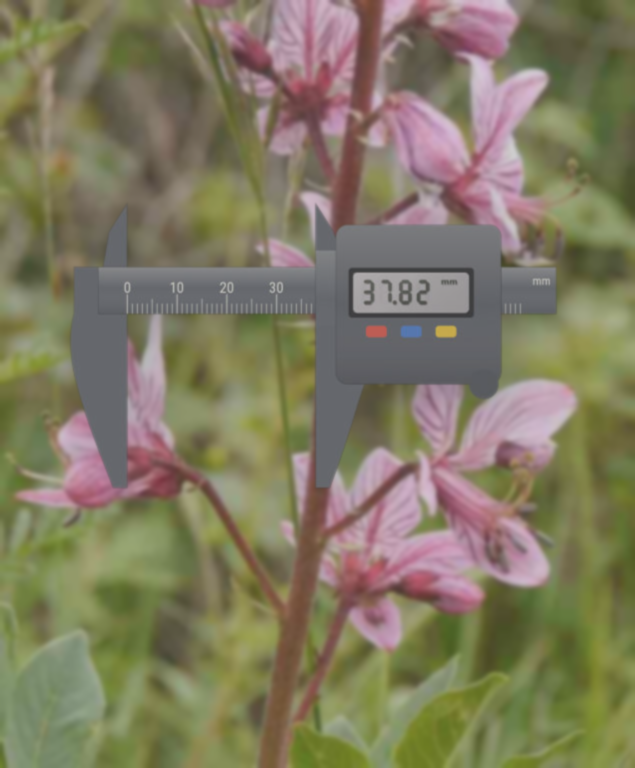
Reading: value=37.82 unit=mm
